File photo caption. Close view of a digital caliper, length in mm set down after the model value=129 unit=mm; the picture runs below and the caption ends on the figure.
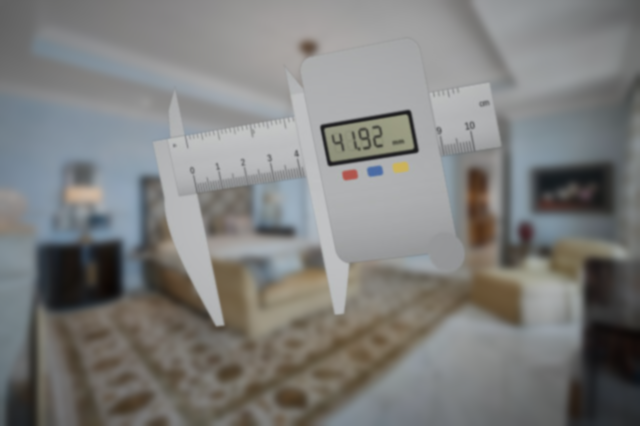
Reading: value=41.92 unit=mm
